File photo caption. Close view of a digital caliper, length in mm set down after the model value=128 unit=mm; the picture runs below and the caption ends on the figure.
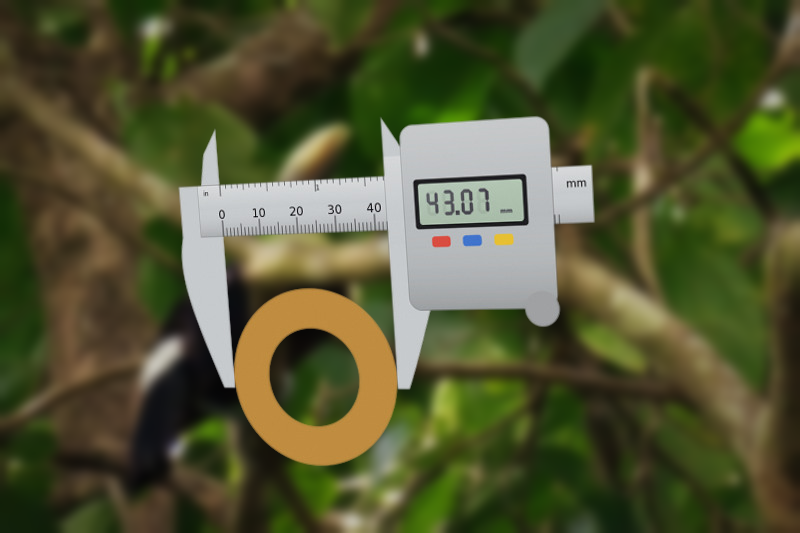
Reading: value=43.07 unit=mm
